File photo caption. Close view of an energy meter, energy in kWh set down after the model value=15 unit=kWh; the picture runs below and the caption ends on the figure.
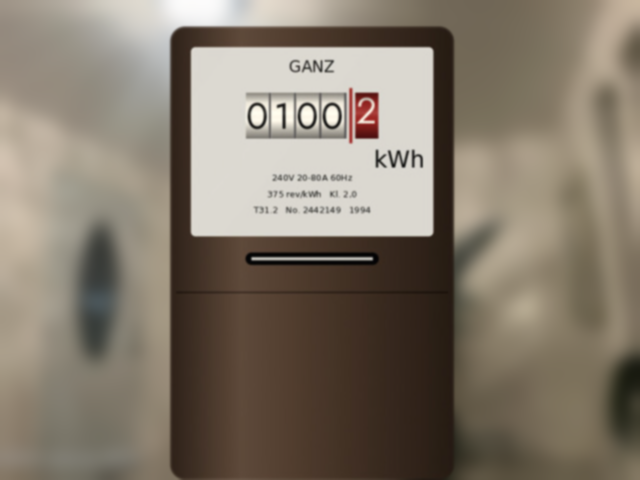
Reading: value=100.2 unit=kWh
